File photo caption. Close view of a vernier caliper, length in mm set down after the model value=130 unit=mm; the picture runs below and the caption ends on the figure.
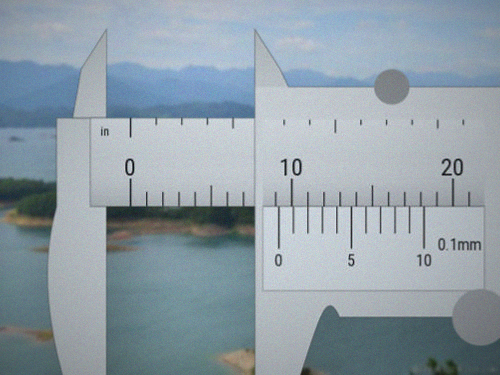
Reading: value=9.2 unit=mm
